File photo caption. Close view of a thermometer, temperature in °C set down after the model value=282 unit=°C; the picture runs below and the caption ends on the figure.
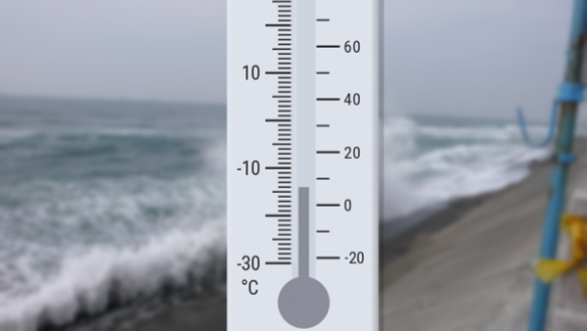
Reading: value=-14 unit=°C
